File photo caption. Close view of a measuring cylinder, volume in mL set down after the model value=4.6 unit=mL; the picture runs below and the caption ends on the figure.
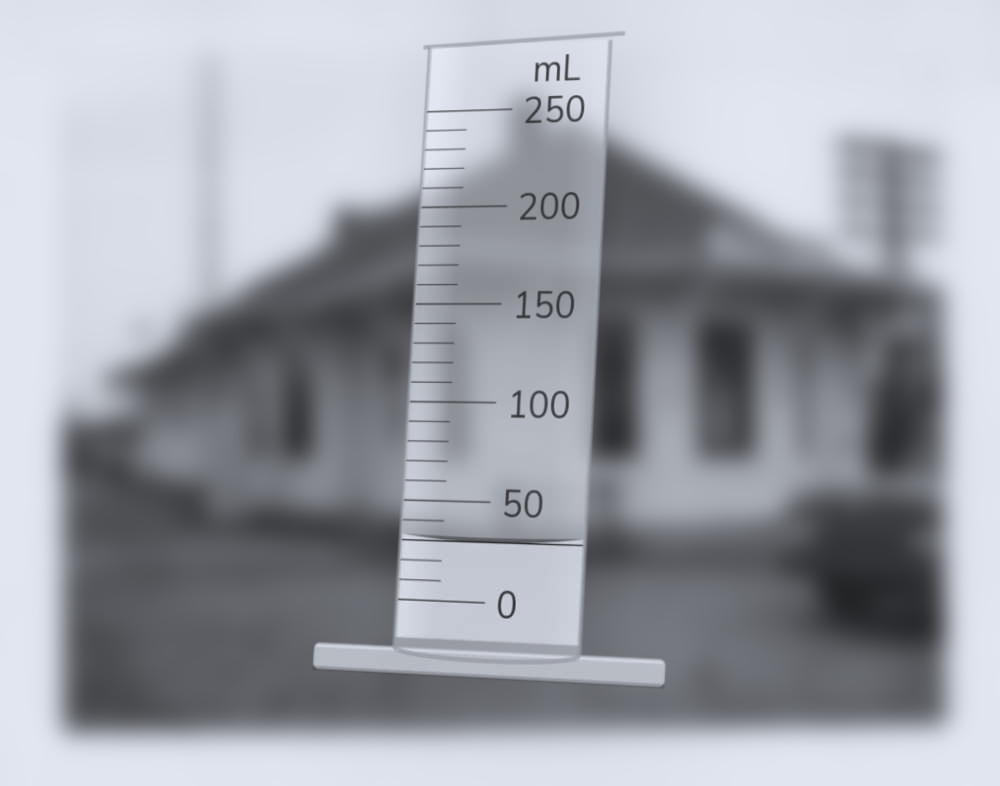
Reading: value=30 unit=mL
